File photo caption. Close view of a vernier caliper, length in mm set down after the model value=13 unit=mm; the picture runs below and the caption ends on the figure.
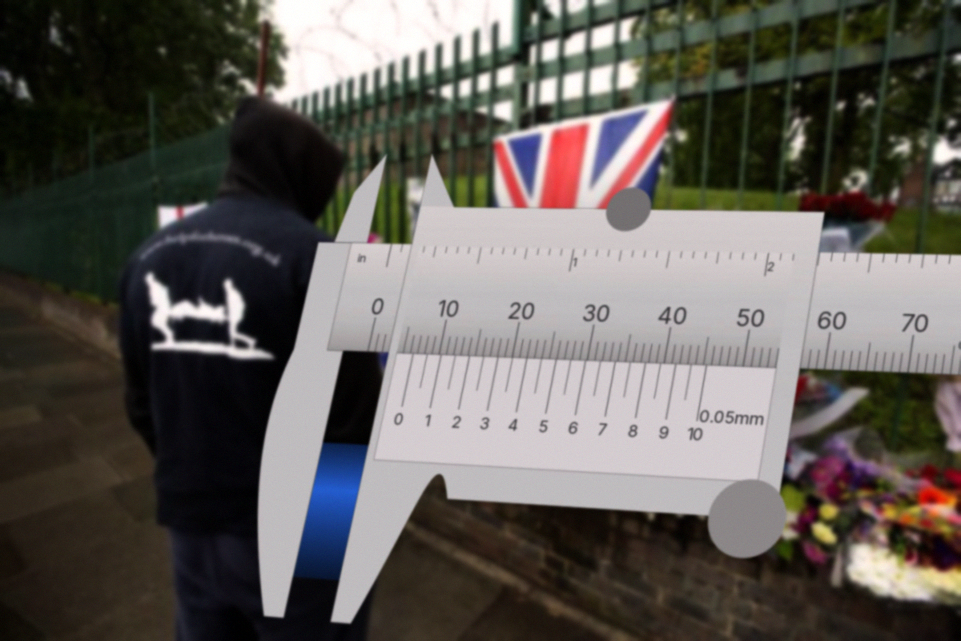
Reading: value=6.4 unit=mm
